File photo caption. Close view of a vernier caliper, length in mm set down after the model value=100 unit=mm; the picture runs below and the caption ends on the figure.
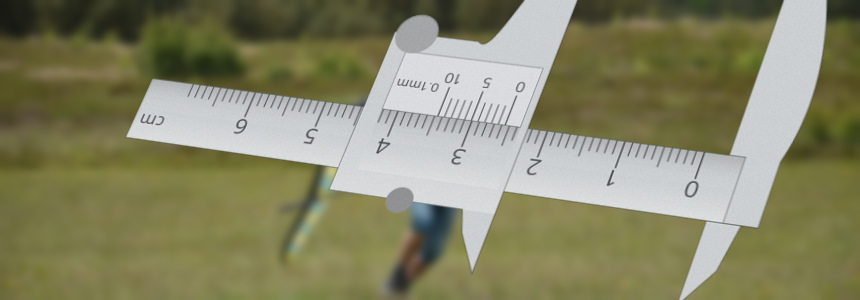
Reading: value=25.6 unit=mm
